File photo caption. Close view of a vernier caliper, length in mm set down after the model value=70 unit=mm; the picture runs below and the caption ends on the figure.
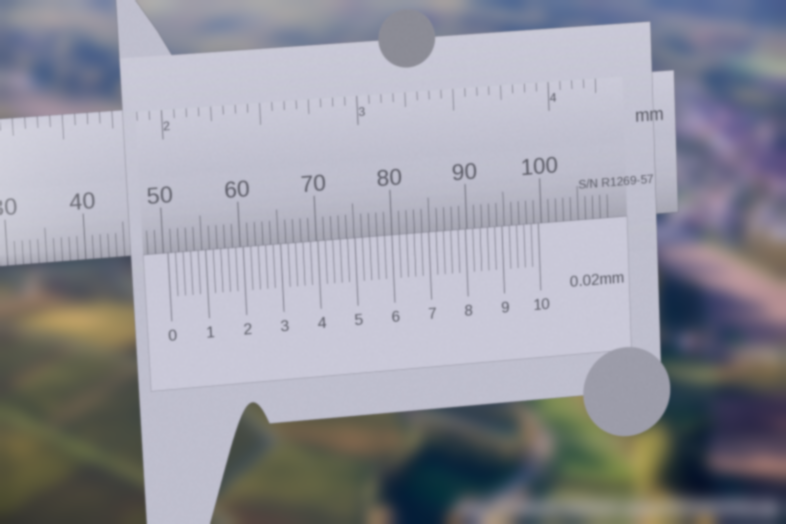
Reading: value=50.6 unit=mm
